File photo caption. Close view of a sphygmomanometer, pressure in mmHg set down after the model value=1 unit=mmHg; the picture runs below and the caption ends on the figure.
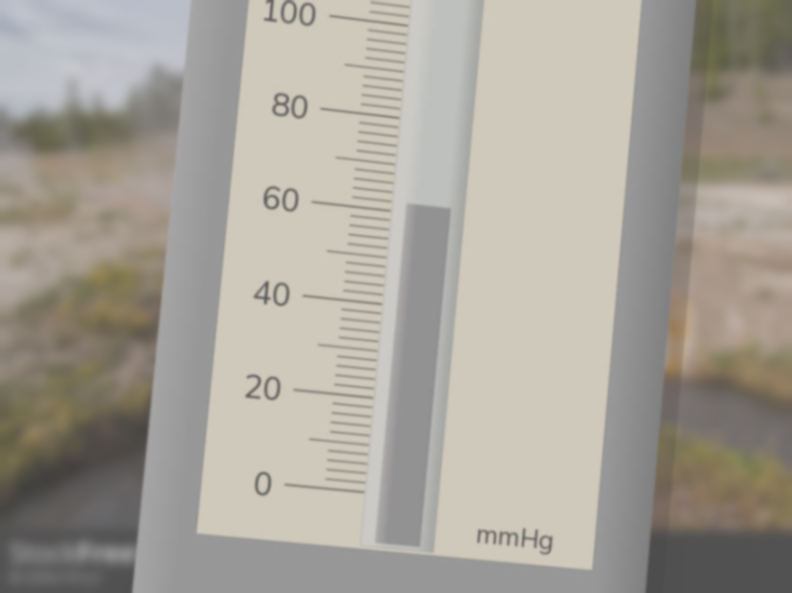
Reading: value=62 unit=mmHg
